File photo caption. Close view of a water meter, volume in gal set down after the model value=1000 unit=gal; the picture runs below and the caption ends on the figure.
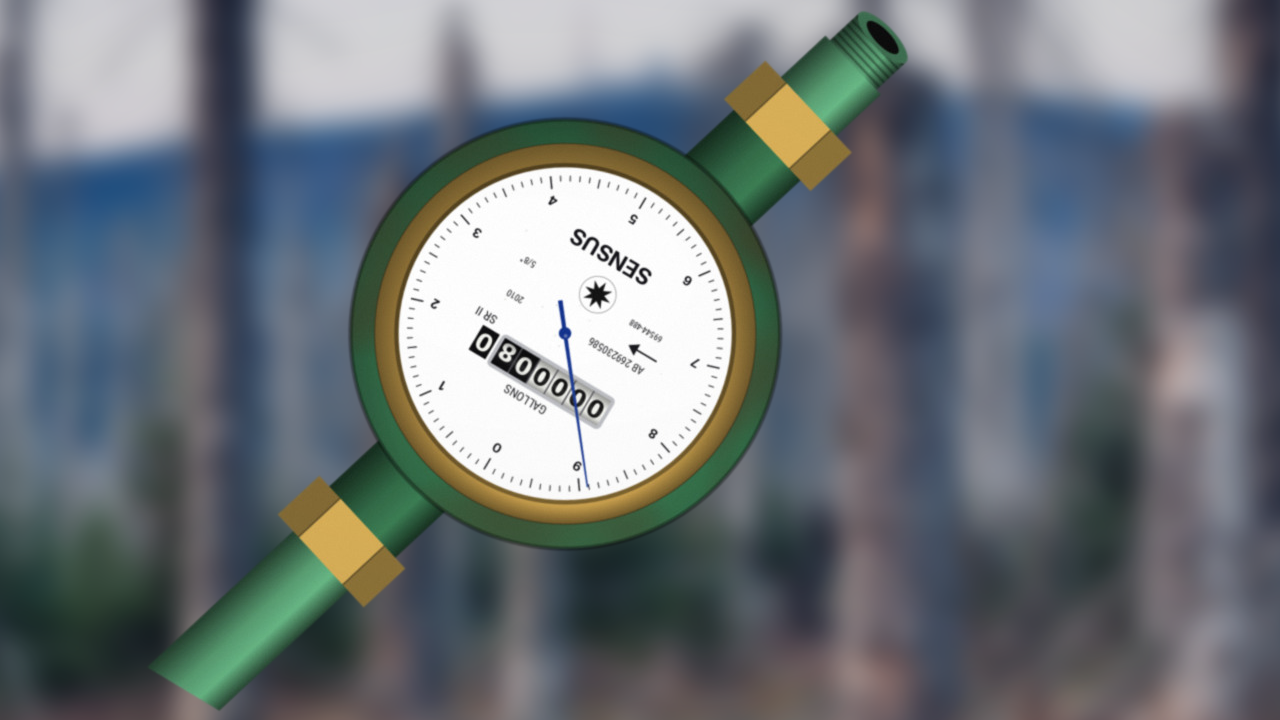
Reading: value=78.9 unit=gal
